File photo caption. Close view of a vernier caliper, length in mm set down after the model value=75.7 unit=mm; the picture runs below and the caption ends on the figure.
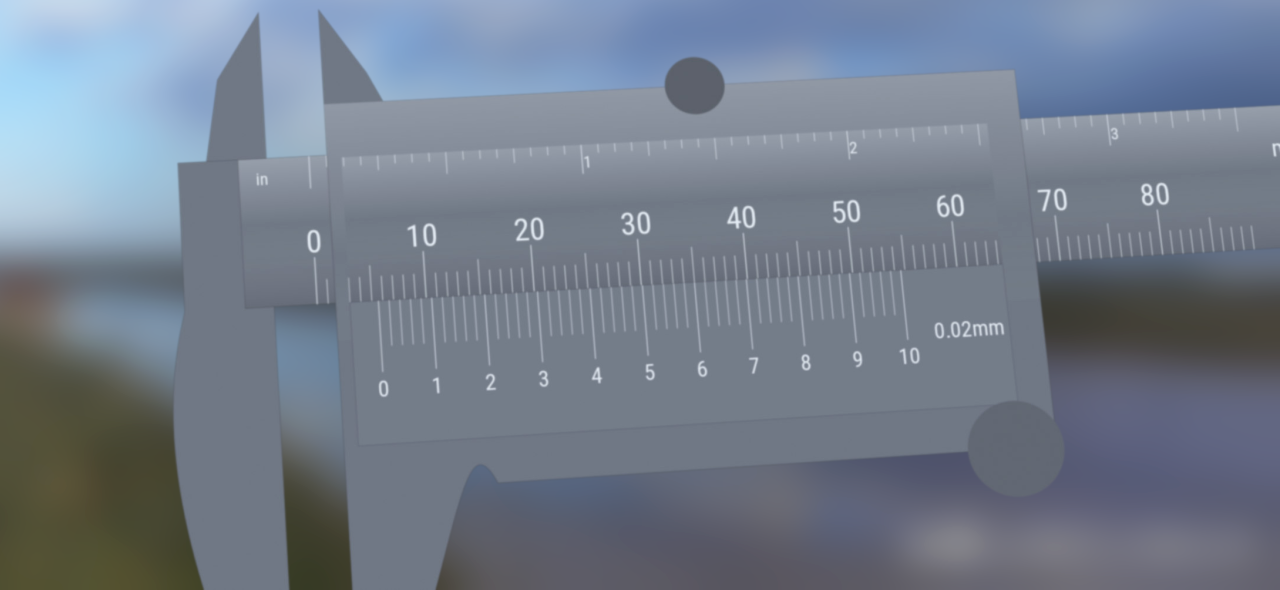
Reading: value=5.6 unit=mm
